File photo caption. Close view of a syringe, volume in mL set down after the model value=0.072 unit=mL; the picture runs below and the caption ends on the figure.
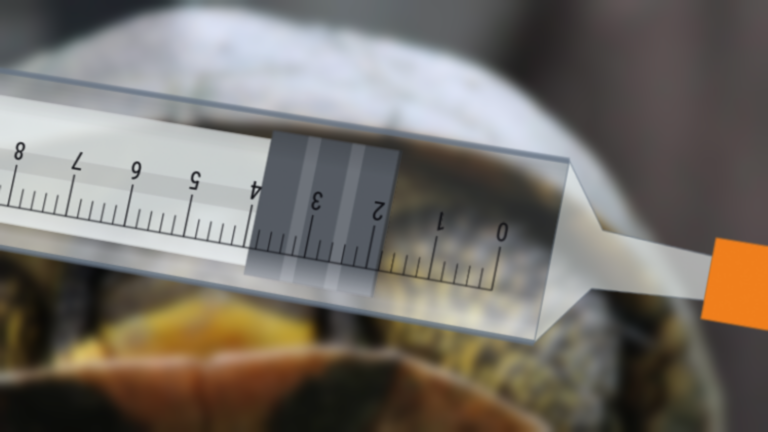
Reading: value=1.8 unit=mL
